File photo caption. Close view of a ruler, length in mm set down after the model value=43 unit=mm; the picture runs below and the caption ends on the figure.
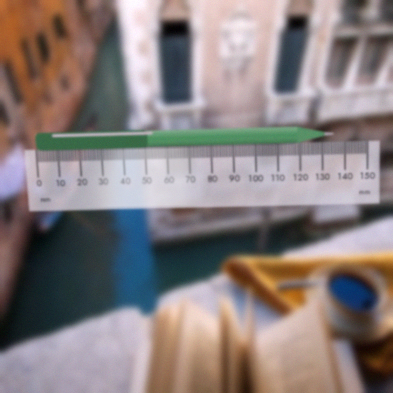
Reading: value=135 unit=mm
